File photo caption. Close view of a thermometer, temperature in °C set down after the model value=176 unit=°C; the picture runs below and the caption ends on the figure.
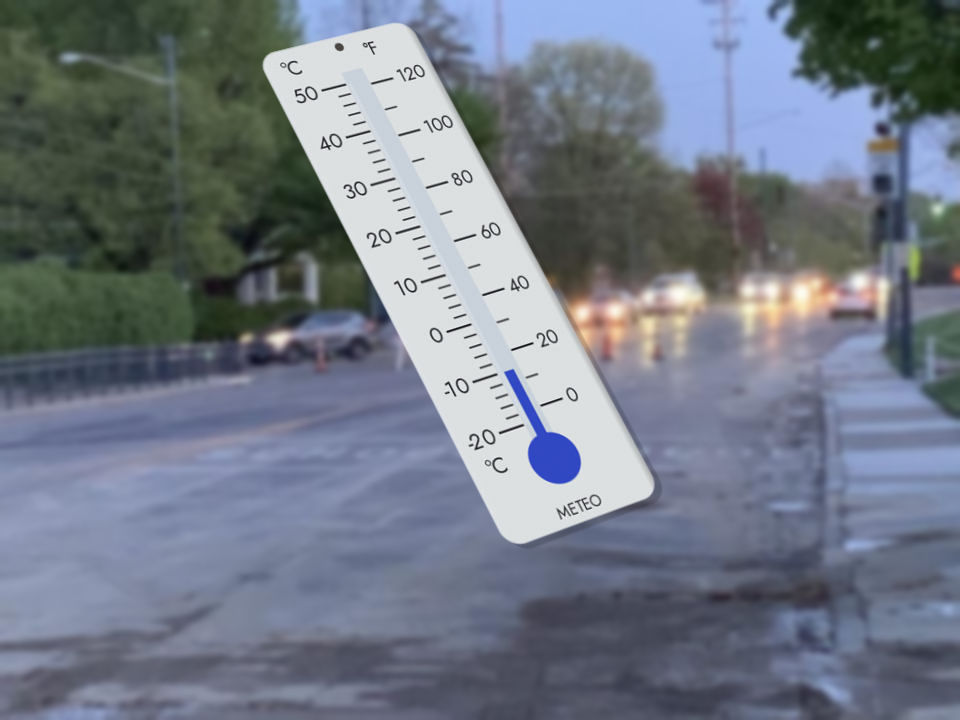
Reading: value=-10 unit=°C
